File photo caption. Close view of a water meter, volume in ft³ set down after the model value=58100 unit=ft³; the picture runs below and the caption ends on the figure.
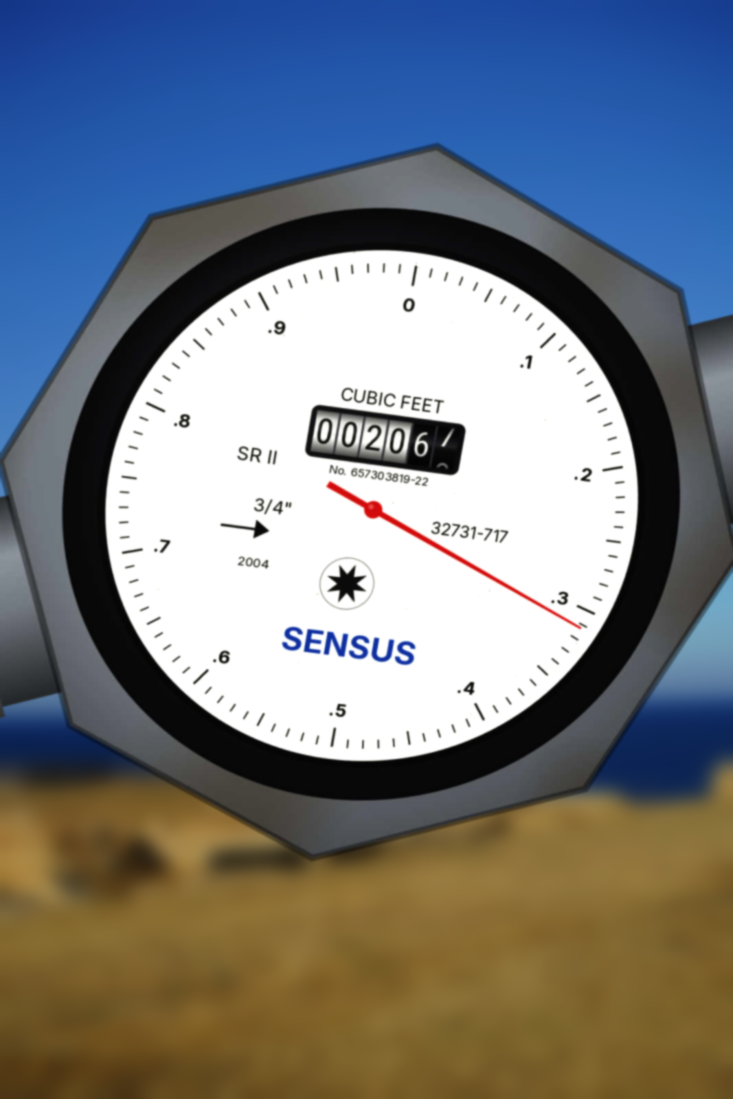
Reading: value=2067.31 unit=ft³
